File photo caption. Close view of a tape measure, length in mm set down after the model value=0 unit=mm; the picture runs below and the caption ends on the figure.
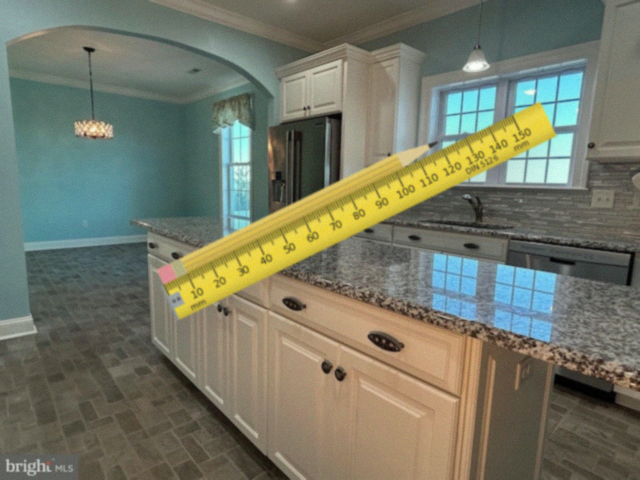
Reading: value=120 unit=mm
